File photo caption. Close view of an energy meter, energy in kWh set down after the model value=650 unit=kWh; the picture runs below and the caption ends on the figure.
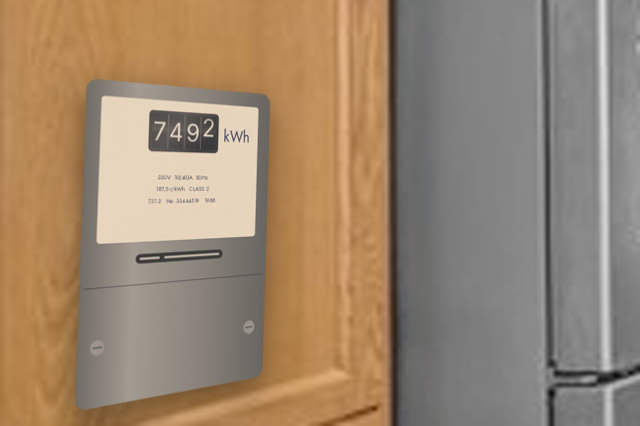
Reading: value=7492 unit=kWh
